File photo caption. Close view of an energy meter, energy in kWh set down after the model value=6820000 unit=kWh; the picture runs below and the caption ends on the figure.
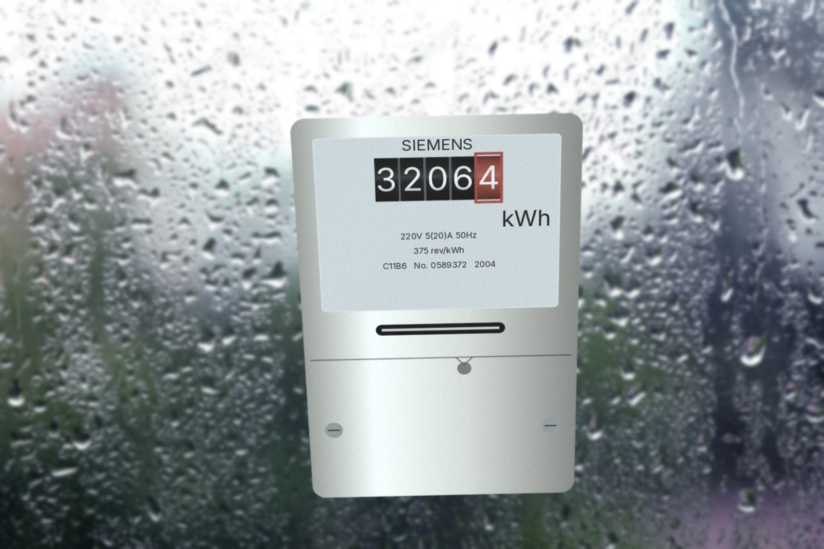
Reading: value=3206.4 unit=kWh
